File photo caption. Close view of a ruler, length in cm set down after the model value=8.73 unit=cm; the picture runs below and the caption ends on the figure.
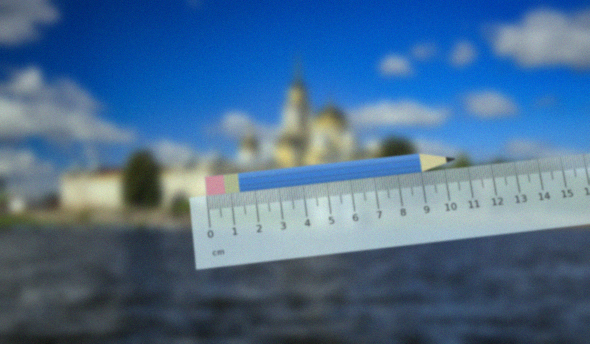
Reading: value=10.5 unit=cm
